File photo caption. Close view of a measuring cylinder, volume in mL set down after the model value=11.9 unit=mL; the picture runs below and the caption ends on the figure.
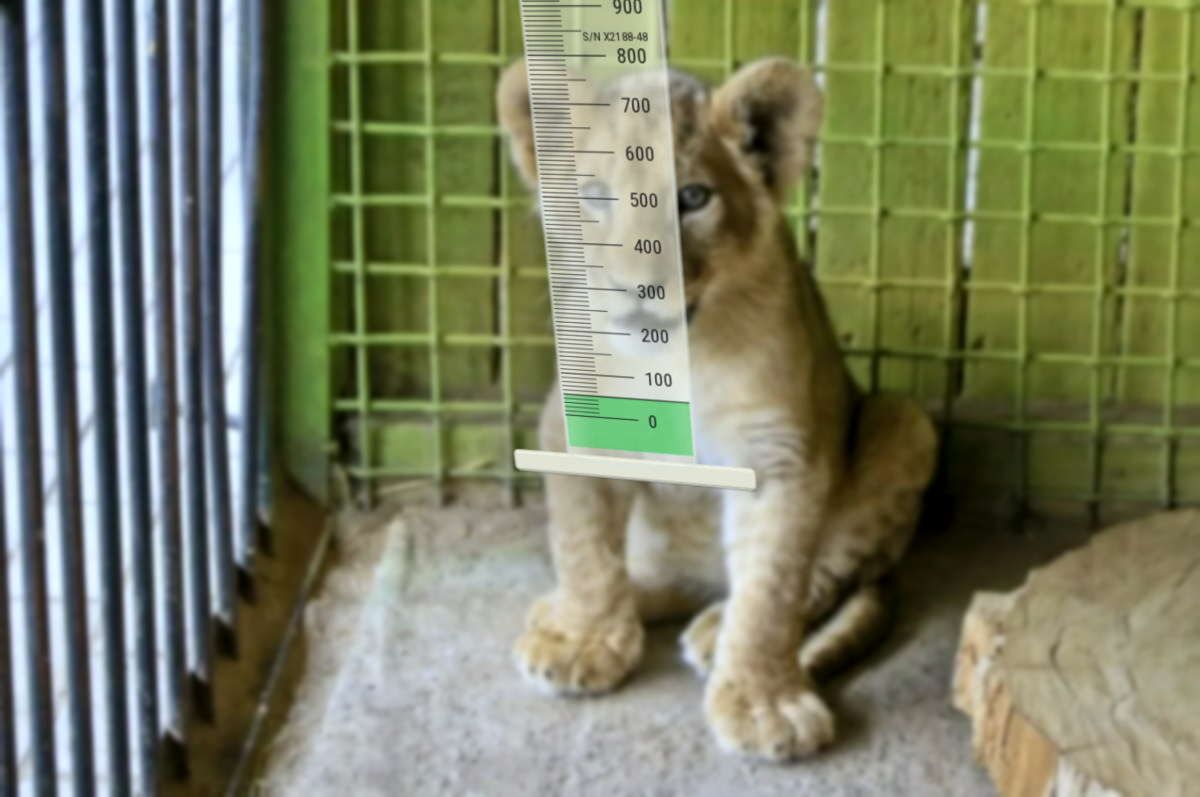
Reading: value=50 unit=mL
